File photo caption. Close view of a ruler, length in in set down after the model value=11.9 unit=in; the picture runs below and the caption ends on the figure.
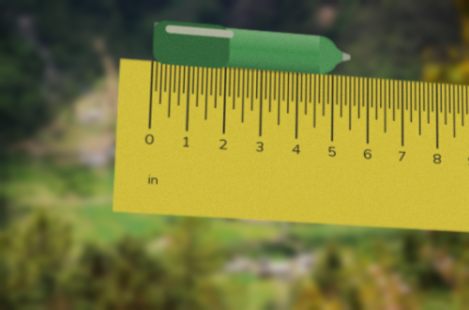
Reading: value=5.5 unit=in
